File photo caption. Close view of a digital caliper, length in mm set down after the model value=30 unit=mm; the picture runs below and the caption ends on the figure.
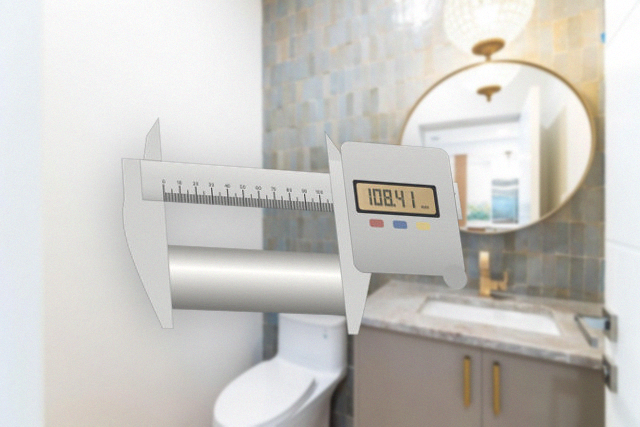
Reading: value=108.41 unit=mm
